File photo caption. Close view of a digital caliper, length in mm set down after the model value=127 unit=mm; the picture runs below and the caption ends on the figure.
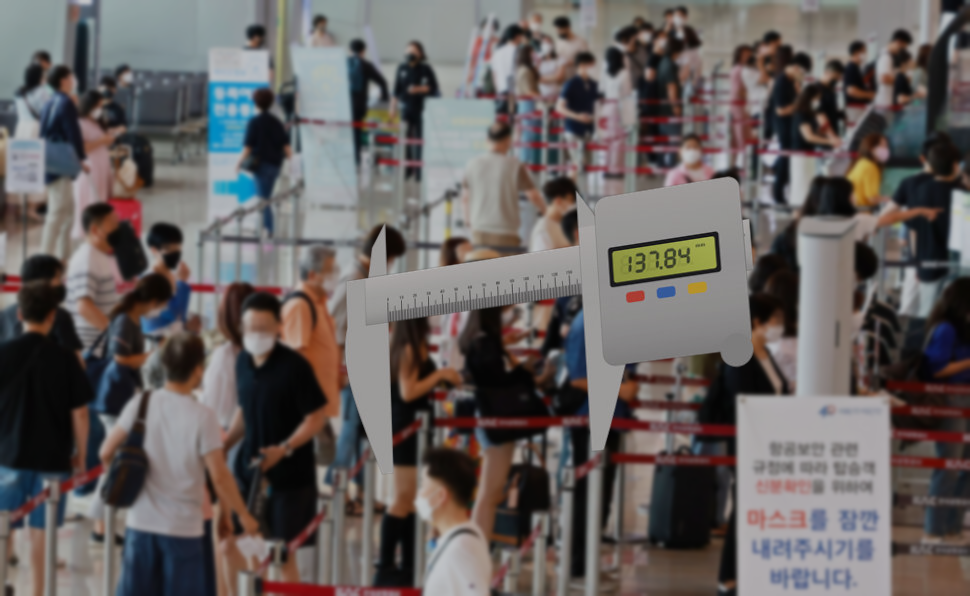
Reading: value=137.84 unit=mm
